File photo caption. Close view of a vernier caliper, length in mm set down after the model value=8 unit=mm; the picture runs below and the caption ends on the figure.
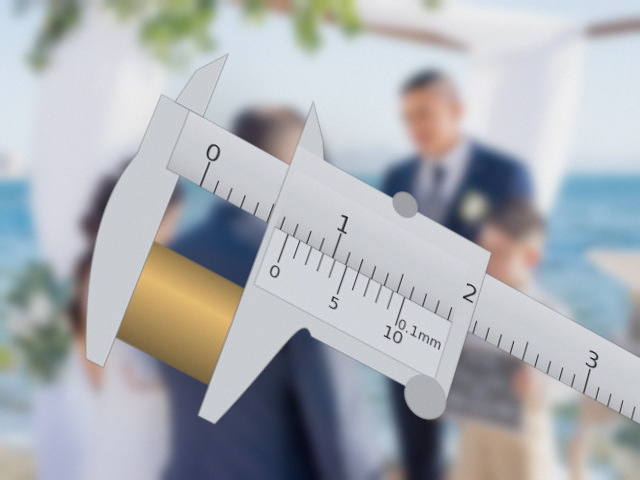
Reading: value=6.6 unit=mm
